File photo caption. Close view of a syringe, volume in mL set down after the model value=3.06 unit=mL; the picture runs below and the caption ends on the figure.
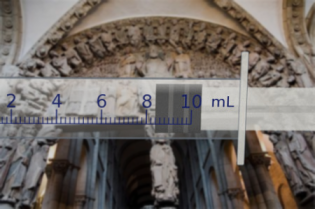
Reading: value=8.4 unit=mL
